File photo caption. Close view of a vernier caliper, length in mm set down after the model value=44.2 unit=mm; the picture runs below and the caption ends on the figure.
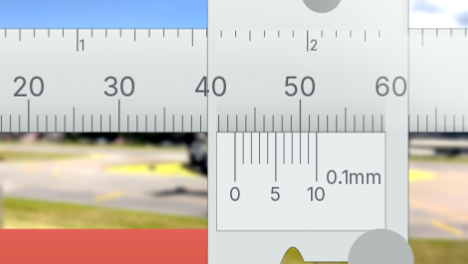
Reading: value=42.8 unit=mm
